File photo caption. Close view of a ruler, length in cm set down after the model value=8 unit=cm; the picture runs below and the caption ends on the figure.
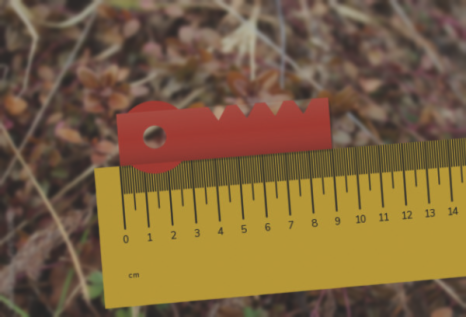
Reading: value=9 unit=cm
